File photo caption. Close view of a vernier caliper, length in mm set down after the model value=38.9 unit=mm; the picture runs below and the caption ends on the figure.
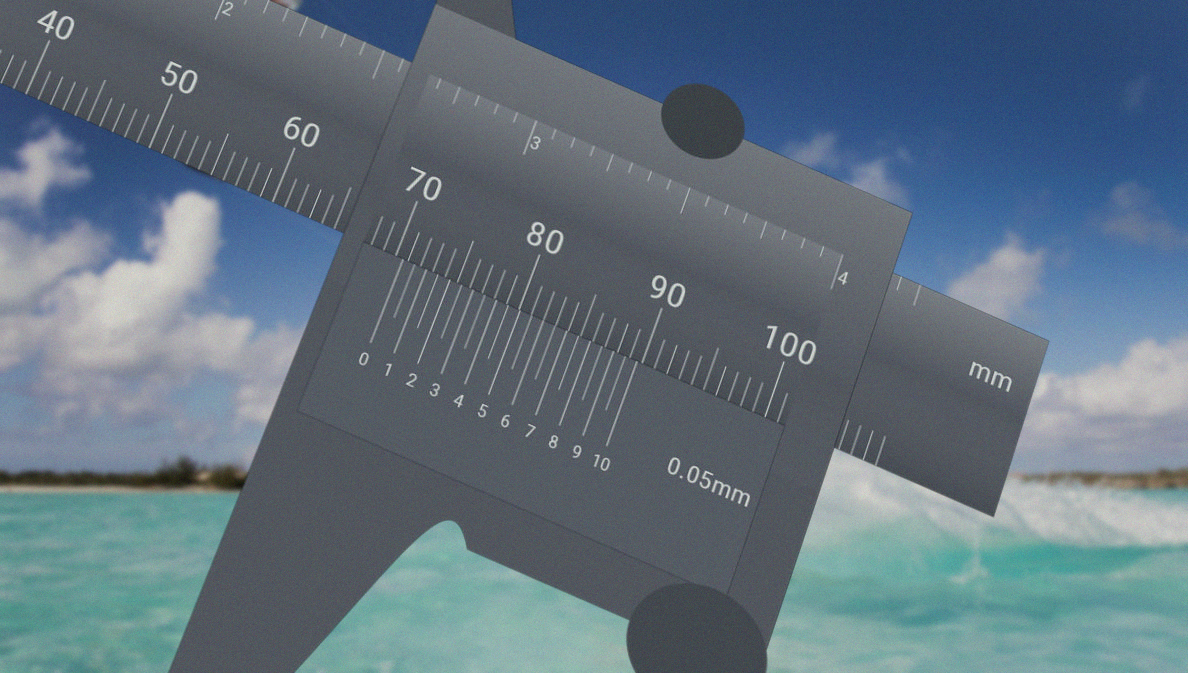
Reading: value=70.6 unit=mm
